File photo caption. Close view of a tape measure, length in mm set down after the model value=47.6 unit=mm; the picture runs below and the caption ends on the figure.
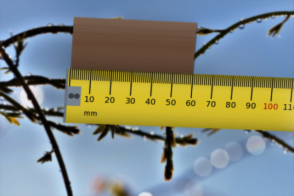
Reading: value=60 unit=mm
